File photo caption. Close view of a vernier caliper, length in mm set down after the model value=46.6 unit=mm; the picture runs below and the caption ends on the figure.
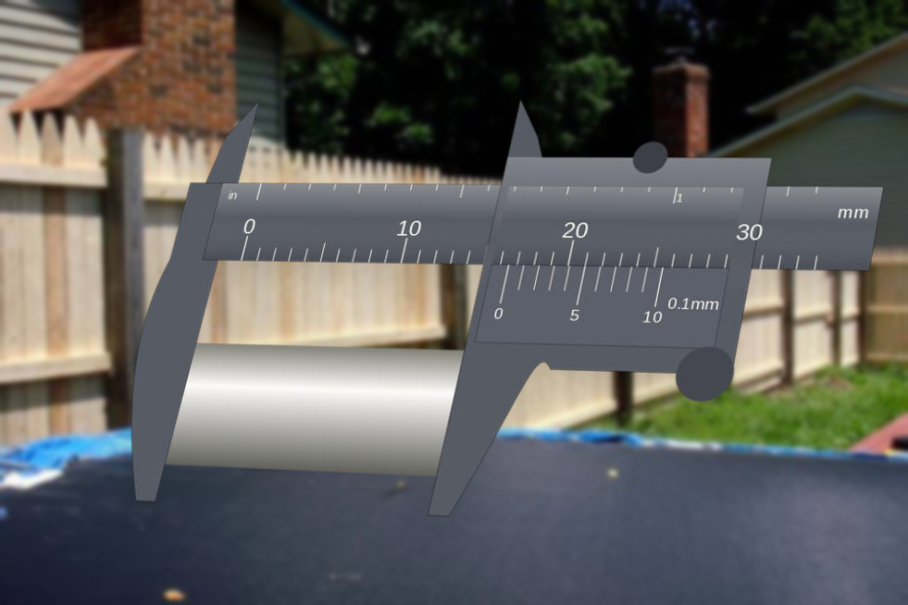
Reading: value=16.5 unit=mm
